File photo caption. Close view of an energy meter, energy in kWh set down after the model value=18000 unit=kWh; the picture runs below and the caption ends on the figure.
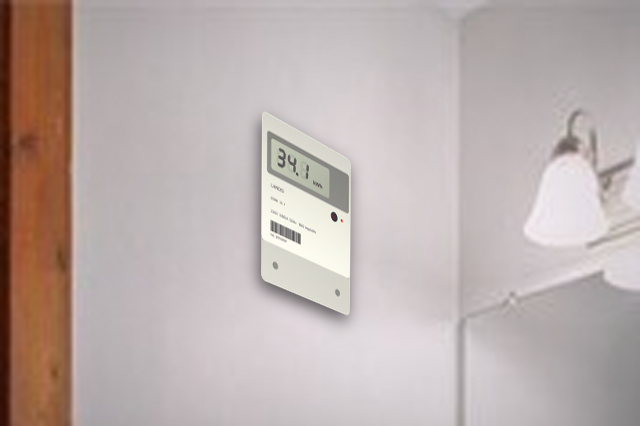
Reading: value=34.1 unit=kWh
